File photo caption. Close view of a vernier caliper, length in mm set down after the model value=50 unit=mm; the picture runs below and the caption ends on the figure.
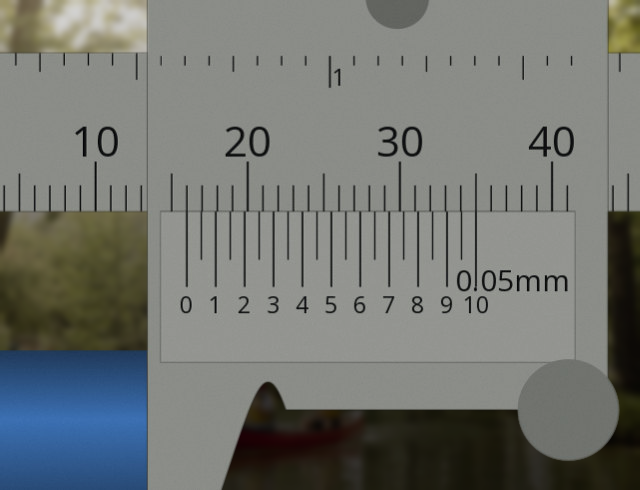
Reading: value=16.0 unit=mm
